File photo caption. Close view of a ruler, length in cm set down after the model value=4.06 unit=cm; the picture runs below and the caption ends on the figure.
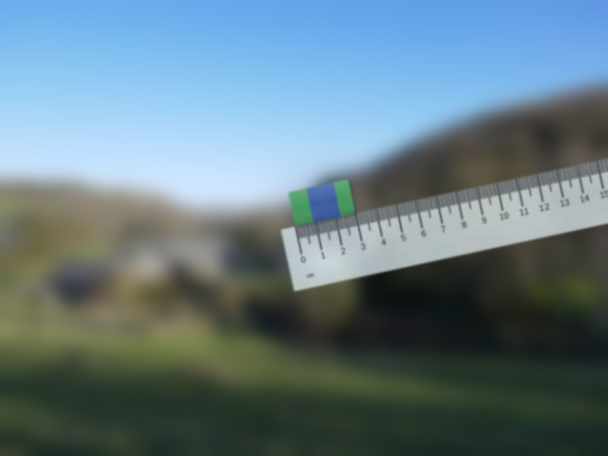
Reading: value=3 unit=cm
